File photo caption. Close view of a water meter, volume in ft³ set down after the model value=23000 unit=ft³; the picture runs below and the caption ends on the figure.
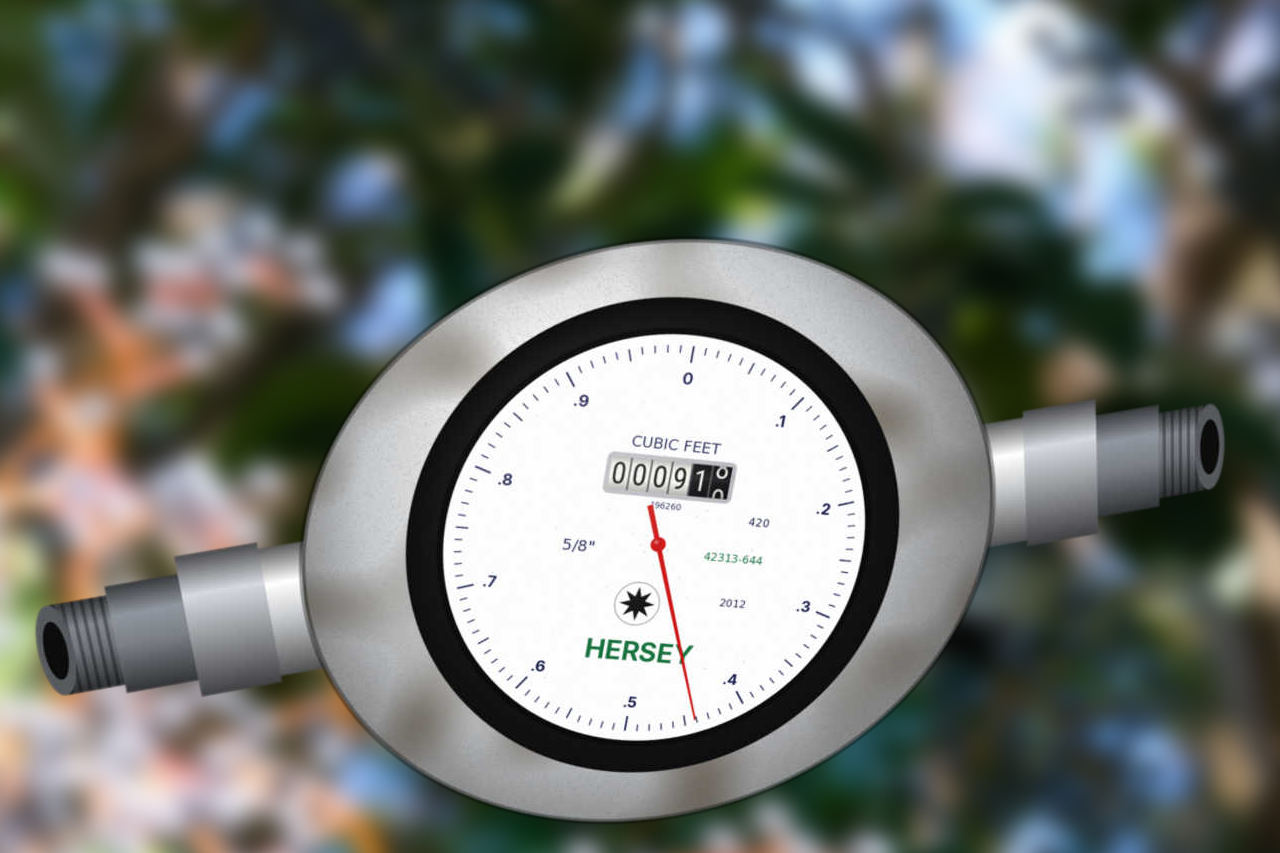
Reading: value=918.44 unit=ft³
